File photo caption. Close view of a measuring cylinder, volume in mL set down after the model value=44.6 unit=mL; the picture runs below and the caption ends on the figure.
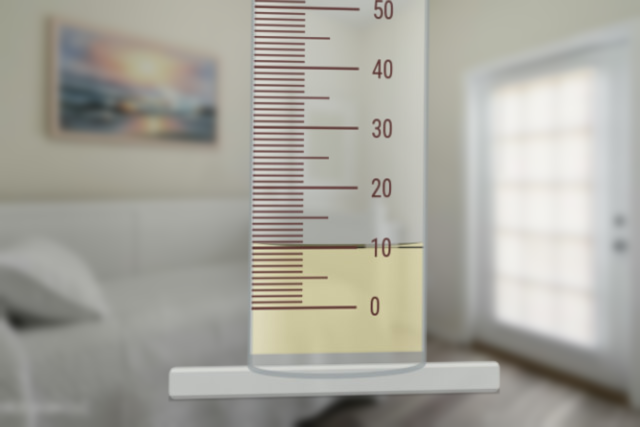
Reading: value=10 unit=mL
